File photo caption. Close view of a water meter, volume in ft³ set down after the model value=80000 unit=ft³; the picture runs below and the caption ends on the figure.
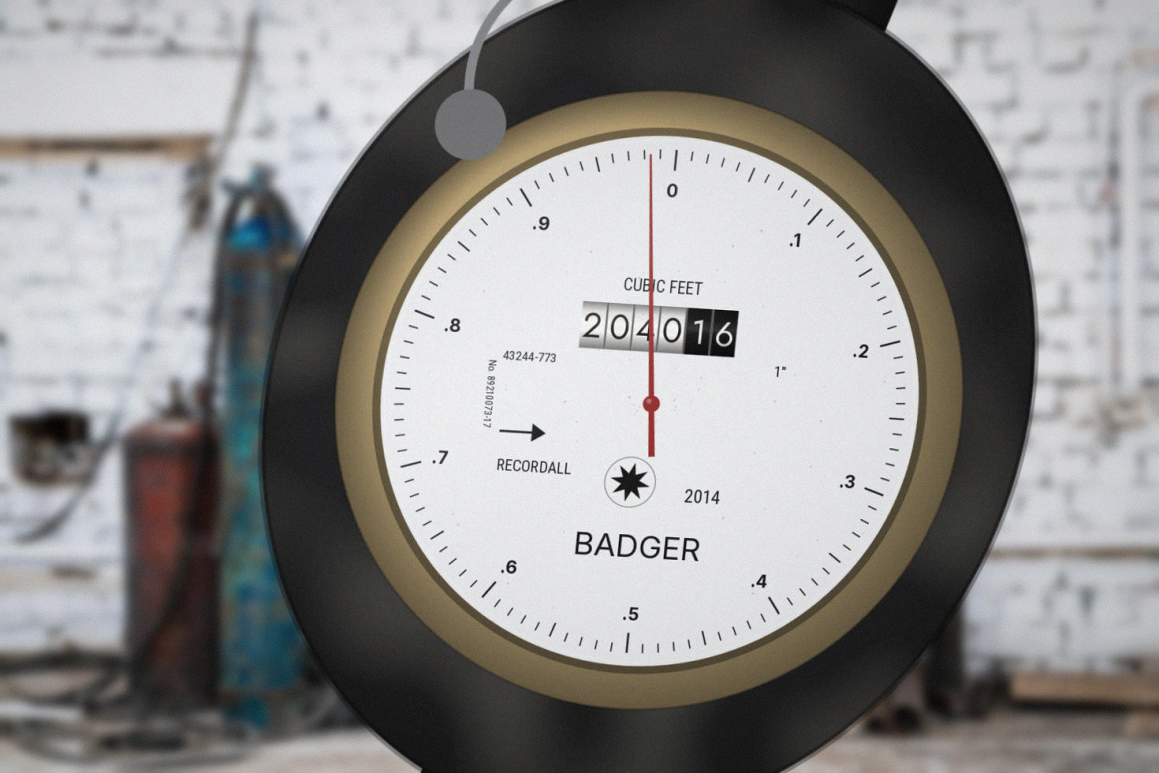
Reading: value=204015.98 unit=ft³
